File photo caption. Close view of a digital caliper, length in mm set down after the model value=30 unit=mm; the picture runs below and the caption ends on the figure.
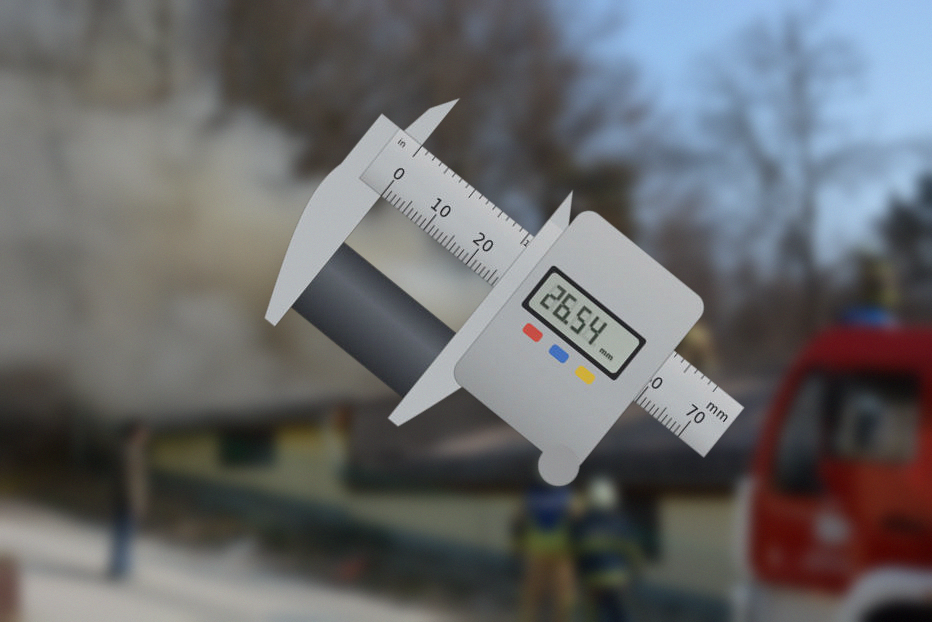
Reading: value=26.54 unit=mm
